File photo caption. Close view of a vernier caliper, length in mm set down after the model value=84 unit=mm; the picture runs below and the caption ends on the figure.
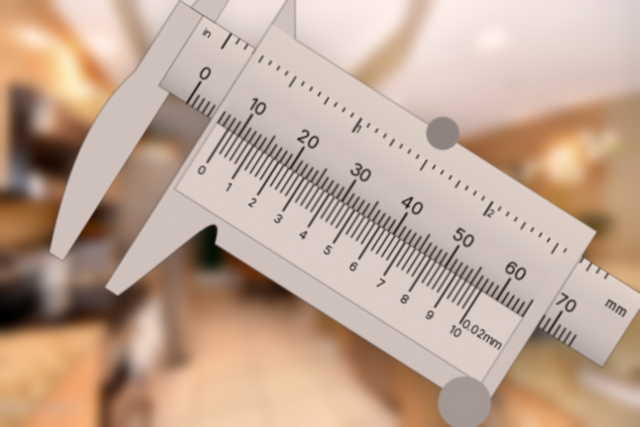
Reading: value=8.0 unit=mm
